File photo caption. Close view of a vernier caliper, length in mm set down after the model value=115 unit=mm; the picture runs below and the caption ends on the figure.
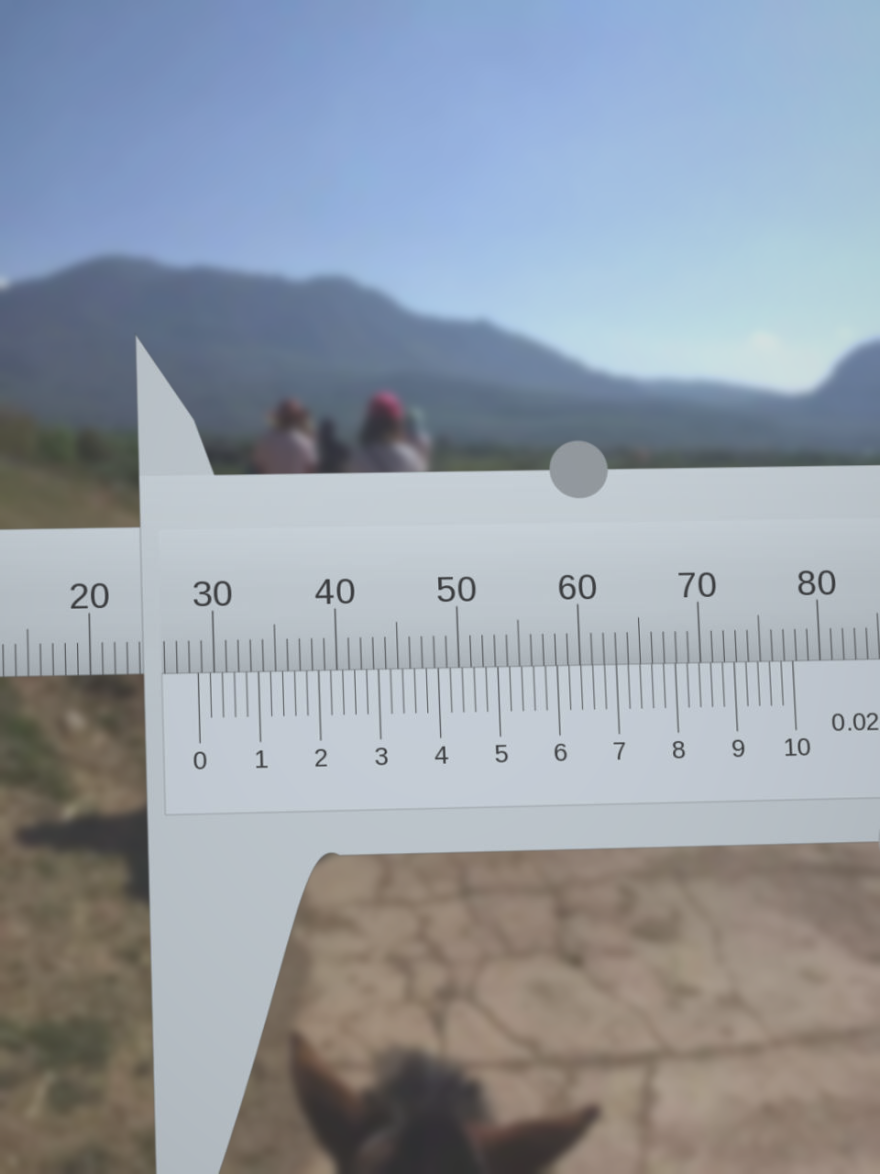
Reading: value=28.7 unit=mm
